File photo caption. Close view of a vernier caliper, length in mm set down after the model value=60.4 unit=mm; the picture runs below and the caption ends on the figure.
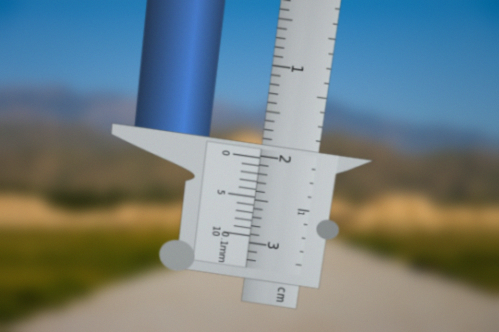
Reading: value=20.2 unit=mm
